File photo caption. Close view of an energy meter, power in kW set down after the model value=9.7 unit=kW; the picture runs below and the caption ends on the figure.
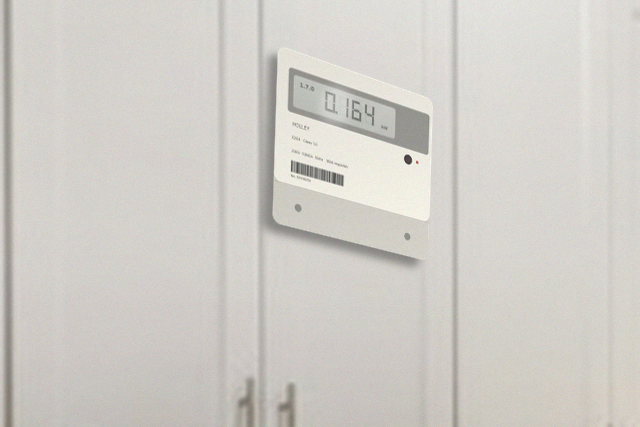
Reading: value=0.164 unit=kW
